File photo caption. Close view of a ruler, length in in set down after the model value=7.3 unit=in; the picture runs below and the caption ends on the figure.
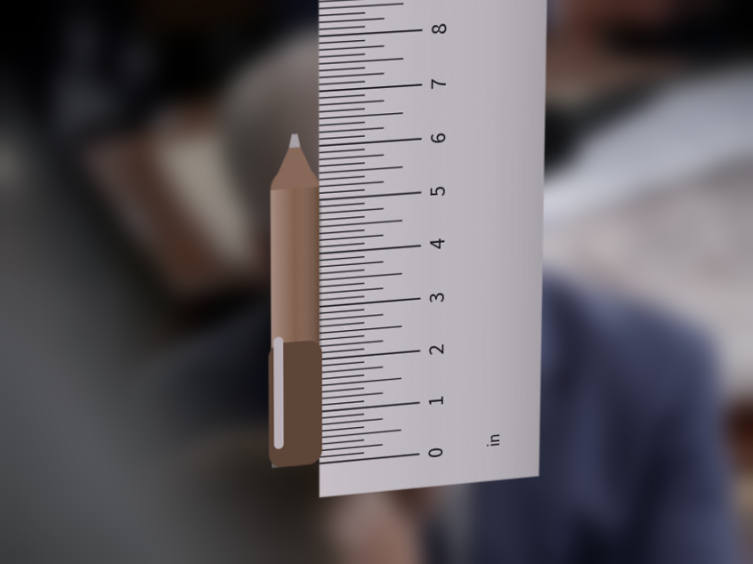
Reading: value=6.25 unit=in
